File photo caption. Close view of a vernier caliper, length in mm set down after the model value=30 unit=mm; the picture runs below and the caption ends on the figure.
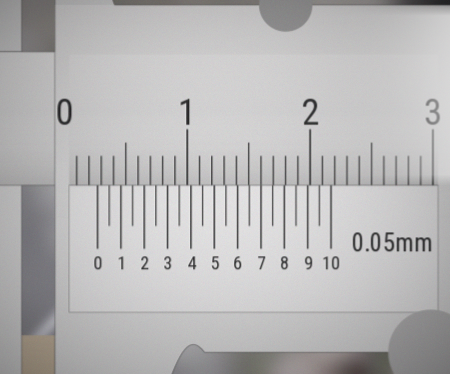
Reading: value=2.7 unit=mm
